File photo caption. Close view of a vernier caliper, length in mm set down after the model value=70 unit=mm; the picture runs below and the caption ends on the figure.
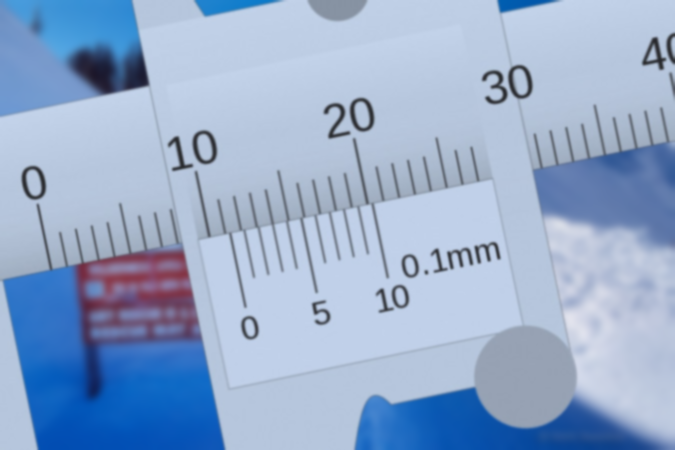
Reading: value=11.3 unit=mm
